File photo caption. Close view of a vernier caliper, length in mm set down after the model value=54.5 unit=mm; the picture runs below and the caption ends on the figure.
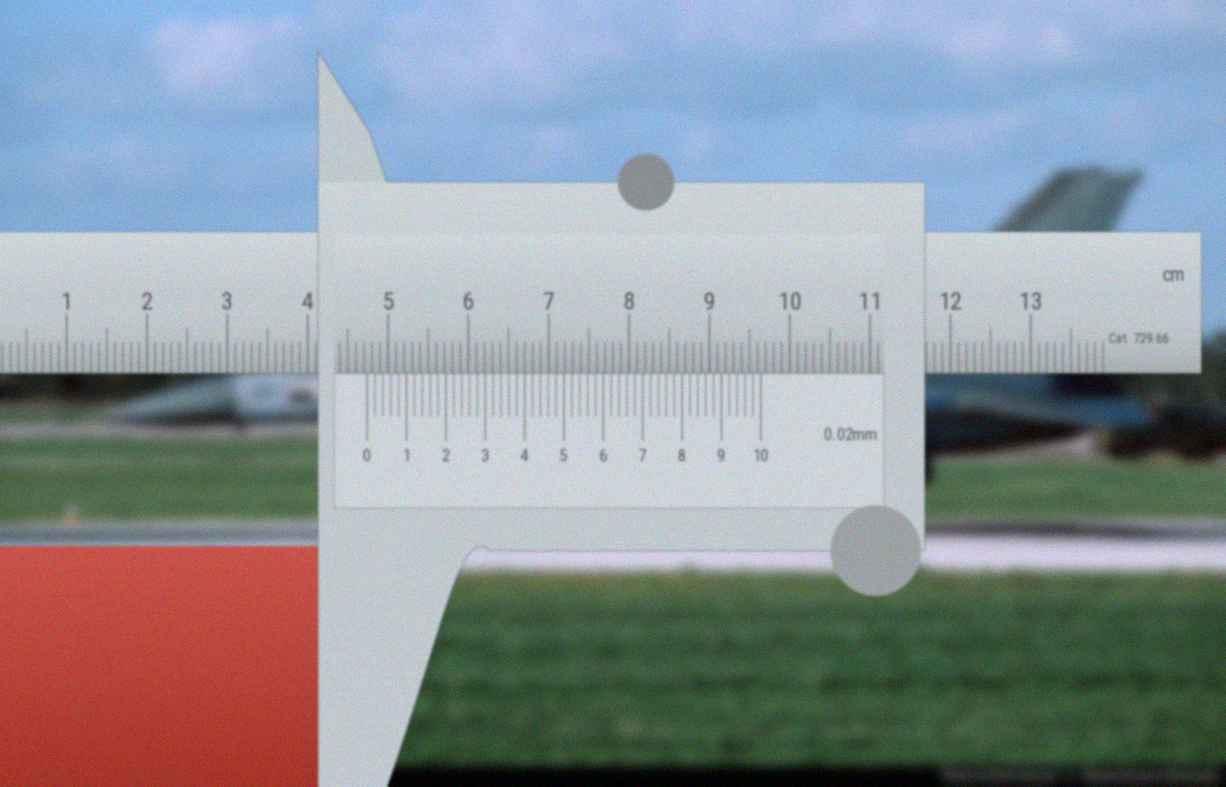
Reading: value=47.4 unit=mm
